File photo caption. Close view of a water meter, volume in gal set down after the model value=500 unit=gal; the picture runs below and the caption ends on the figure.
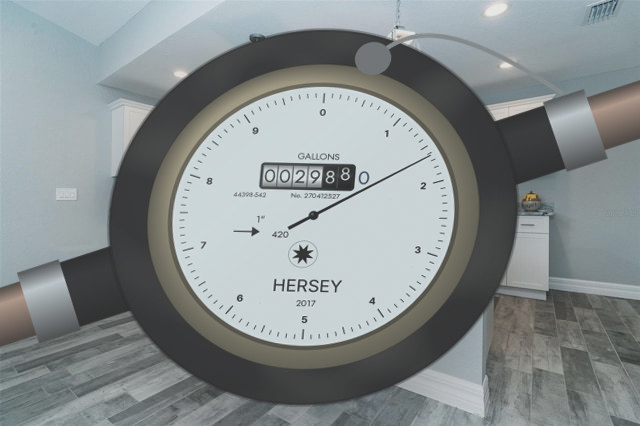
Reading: value=29881.6 unit=gal
